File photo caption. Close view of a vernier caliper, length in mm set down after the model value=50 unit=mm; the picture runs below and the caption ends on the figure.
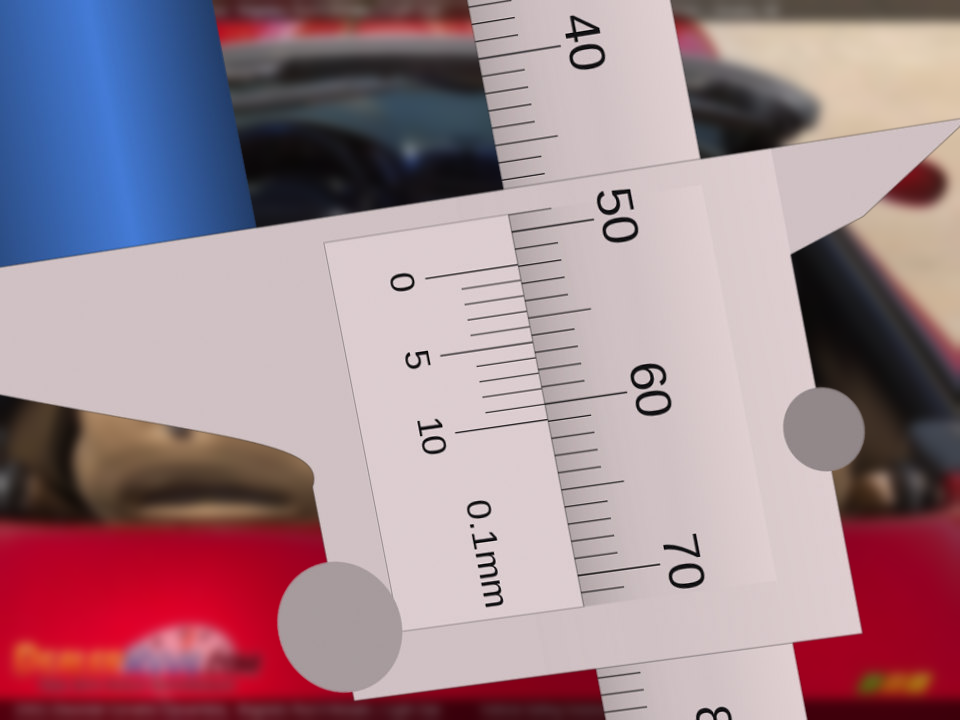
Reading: value=51.9 unit=mm
